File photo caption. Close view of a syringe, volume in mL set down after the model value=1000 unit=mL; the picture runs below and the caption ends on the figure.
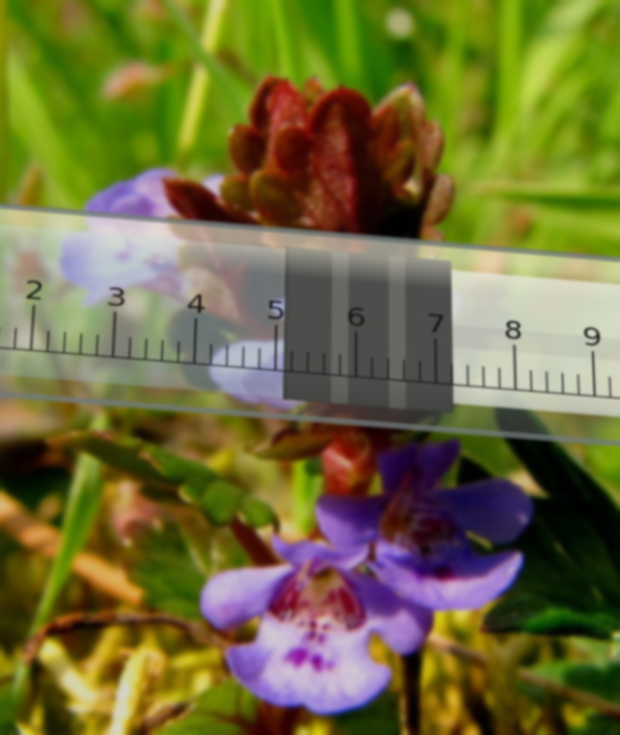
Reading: value=5.1 unit=mL
